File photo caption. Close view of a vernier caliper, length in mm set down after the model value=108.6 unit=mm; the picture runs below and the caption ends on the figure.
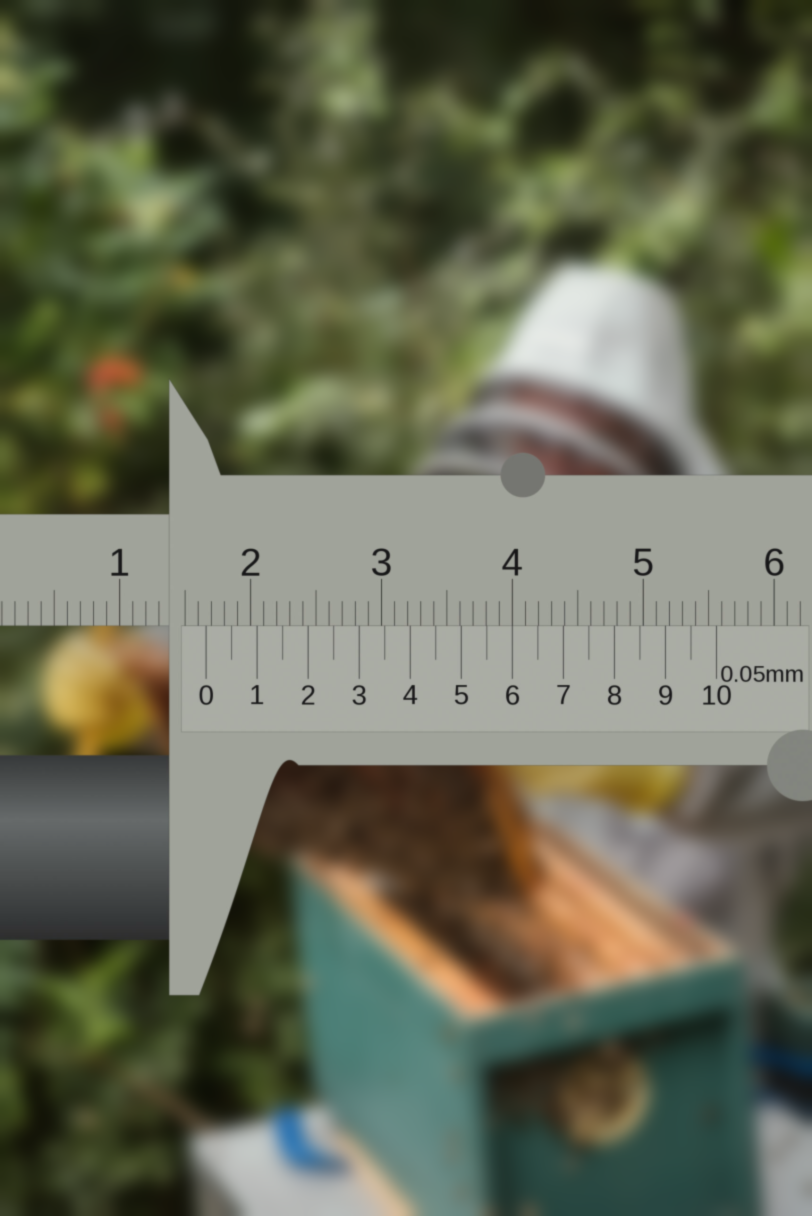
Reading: value=16.6 unit=mm
